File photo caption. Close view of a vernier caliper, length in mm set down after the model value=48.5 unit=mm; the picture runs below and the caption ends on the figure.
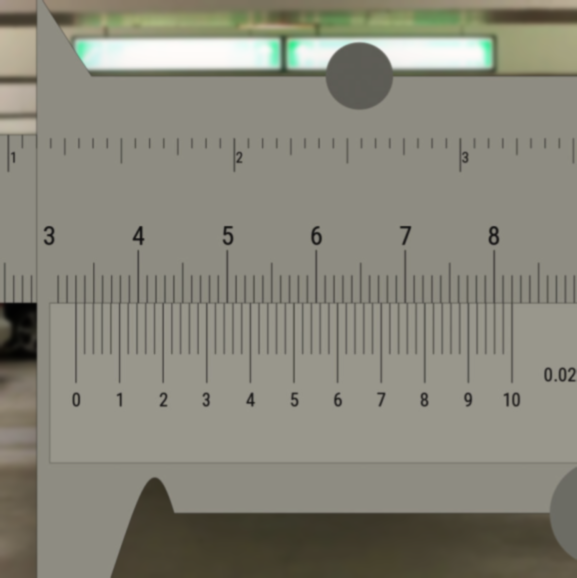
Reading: value=33.0 unit=mm
